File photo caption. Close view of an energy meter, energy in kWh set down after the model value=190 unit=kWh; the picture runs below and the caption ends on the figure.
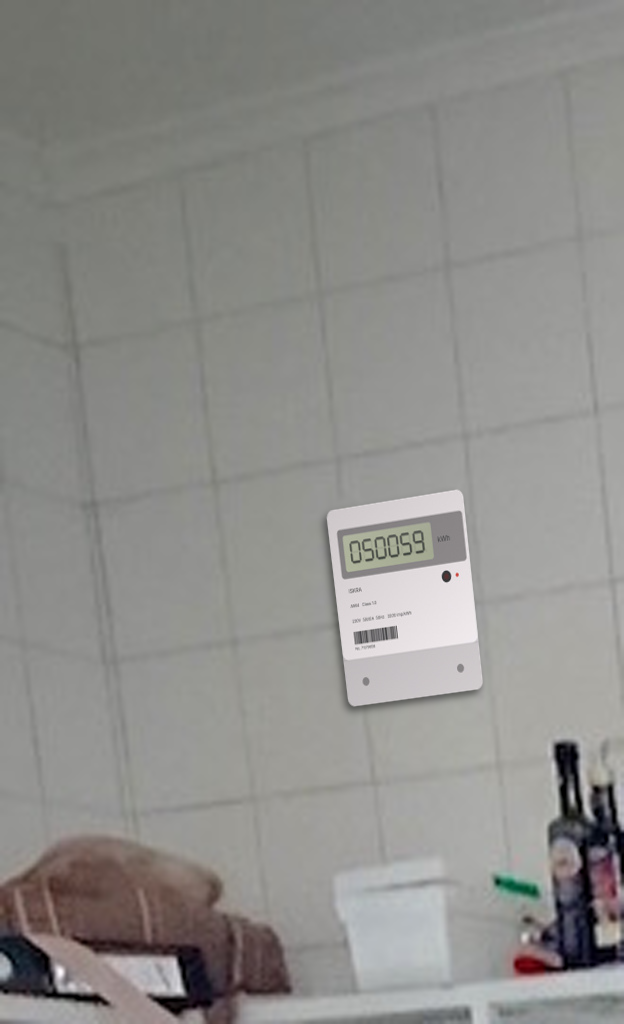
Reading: value=50059 unit=kWh
